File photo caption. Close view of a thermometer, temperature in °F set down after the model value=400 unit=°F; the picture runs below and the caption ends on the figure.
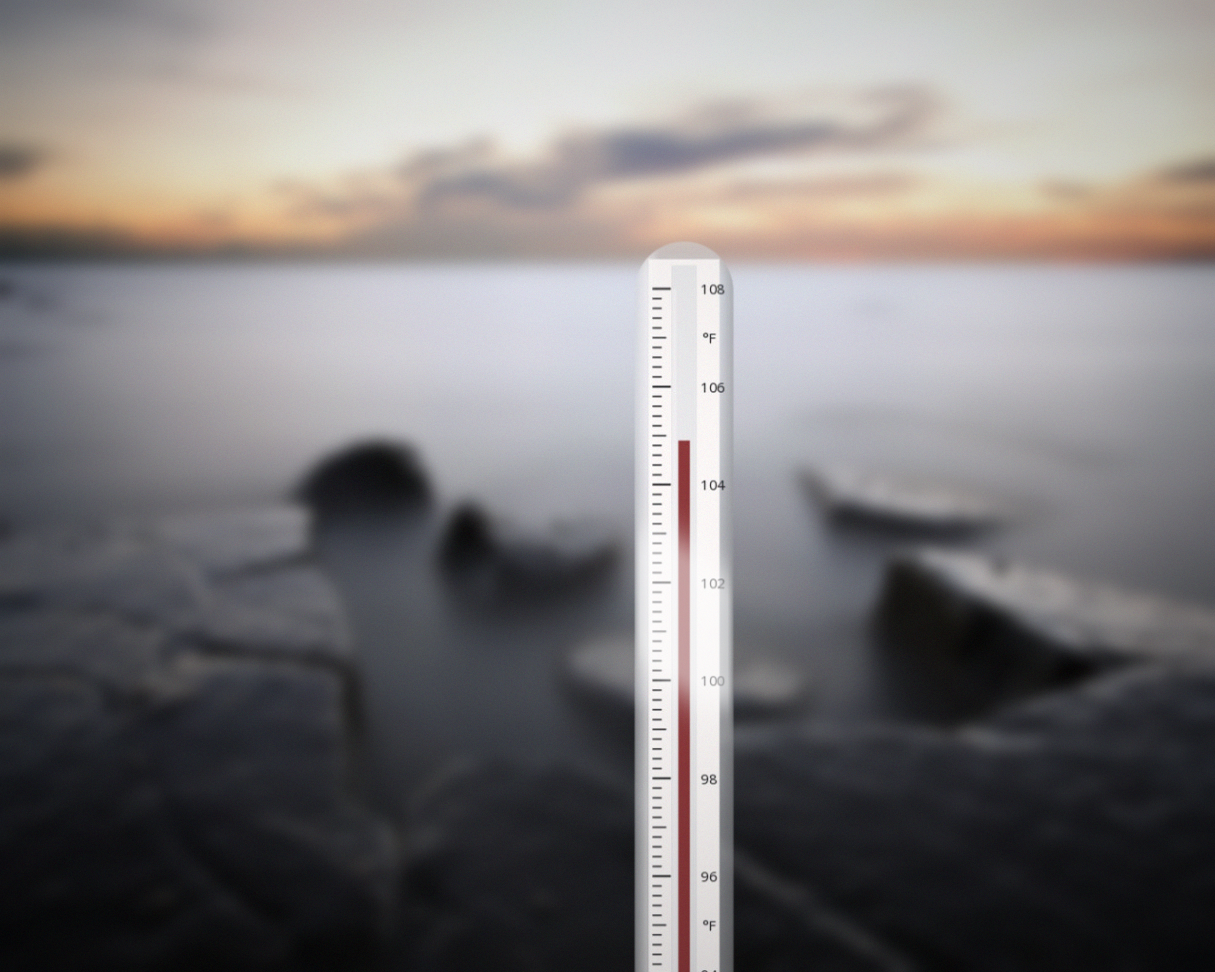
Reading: value=104.9 unit=°F
